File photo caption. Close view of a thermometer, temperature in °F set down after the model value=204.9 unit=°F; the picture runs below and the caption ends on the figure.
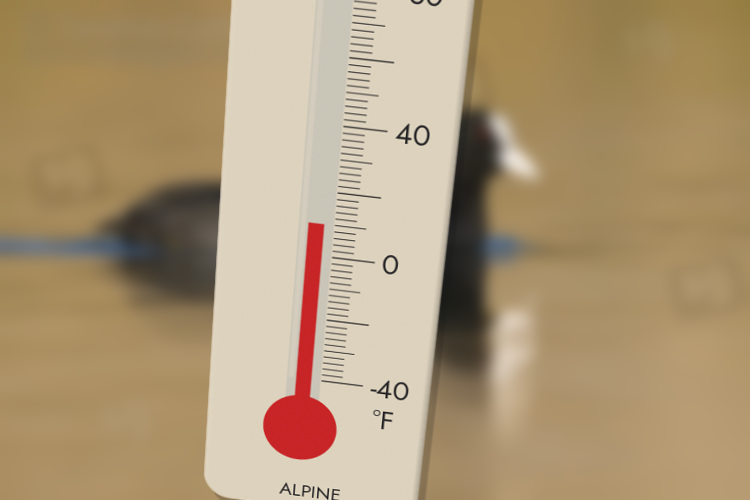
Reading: value=10 unit=°F
